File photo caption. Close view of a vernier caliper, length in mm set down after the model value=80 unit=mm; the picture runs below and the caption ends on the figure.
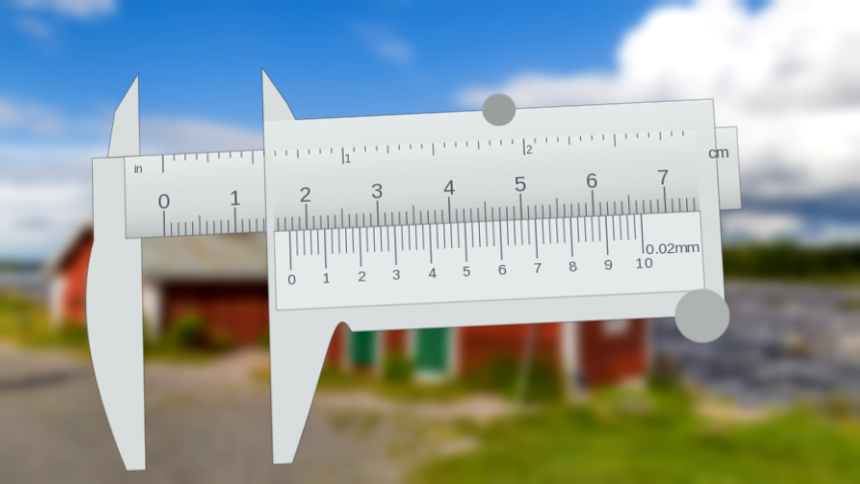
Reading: value=17.6 unit=mm
